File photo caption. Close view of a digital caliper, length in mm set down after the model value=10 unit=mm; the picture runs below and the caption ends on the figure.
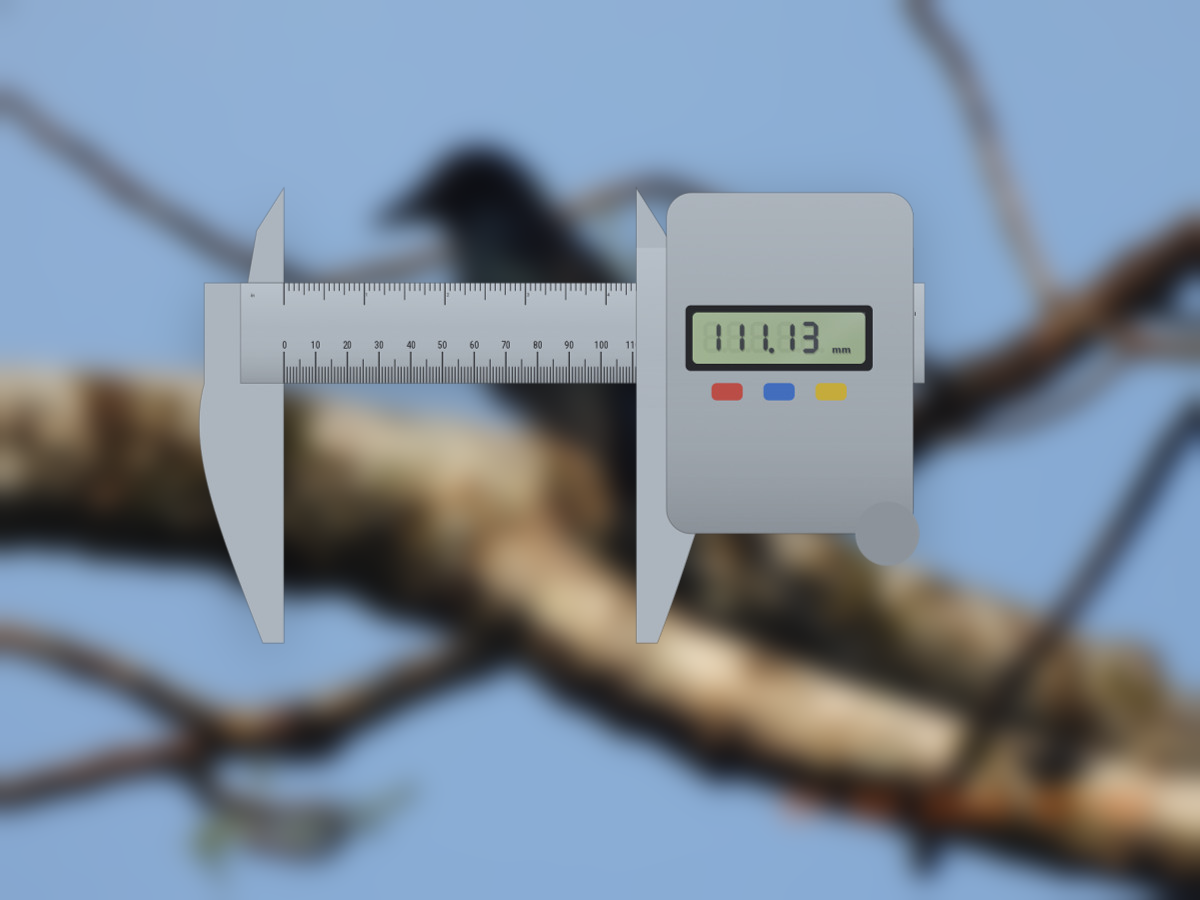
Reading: value=111.13 unit=mm
